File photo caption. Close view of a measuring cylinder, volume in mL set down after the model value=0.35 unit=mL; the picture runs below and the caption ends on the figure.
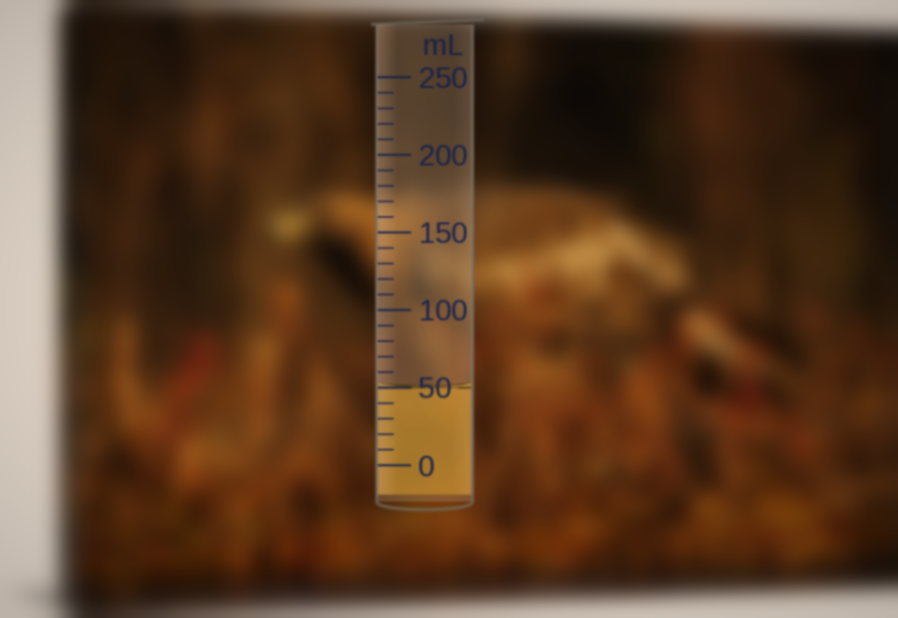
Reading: value=50 unit=mL
